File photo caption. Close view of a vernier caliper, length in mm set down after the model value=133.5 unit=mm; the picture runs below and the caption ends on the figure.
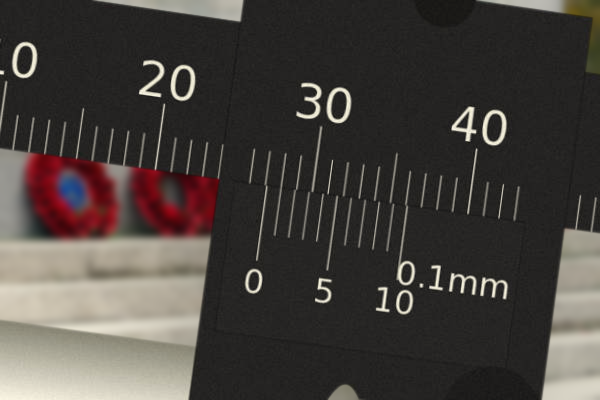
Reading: value=27.1 unit=mm
